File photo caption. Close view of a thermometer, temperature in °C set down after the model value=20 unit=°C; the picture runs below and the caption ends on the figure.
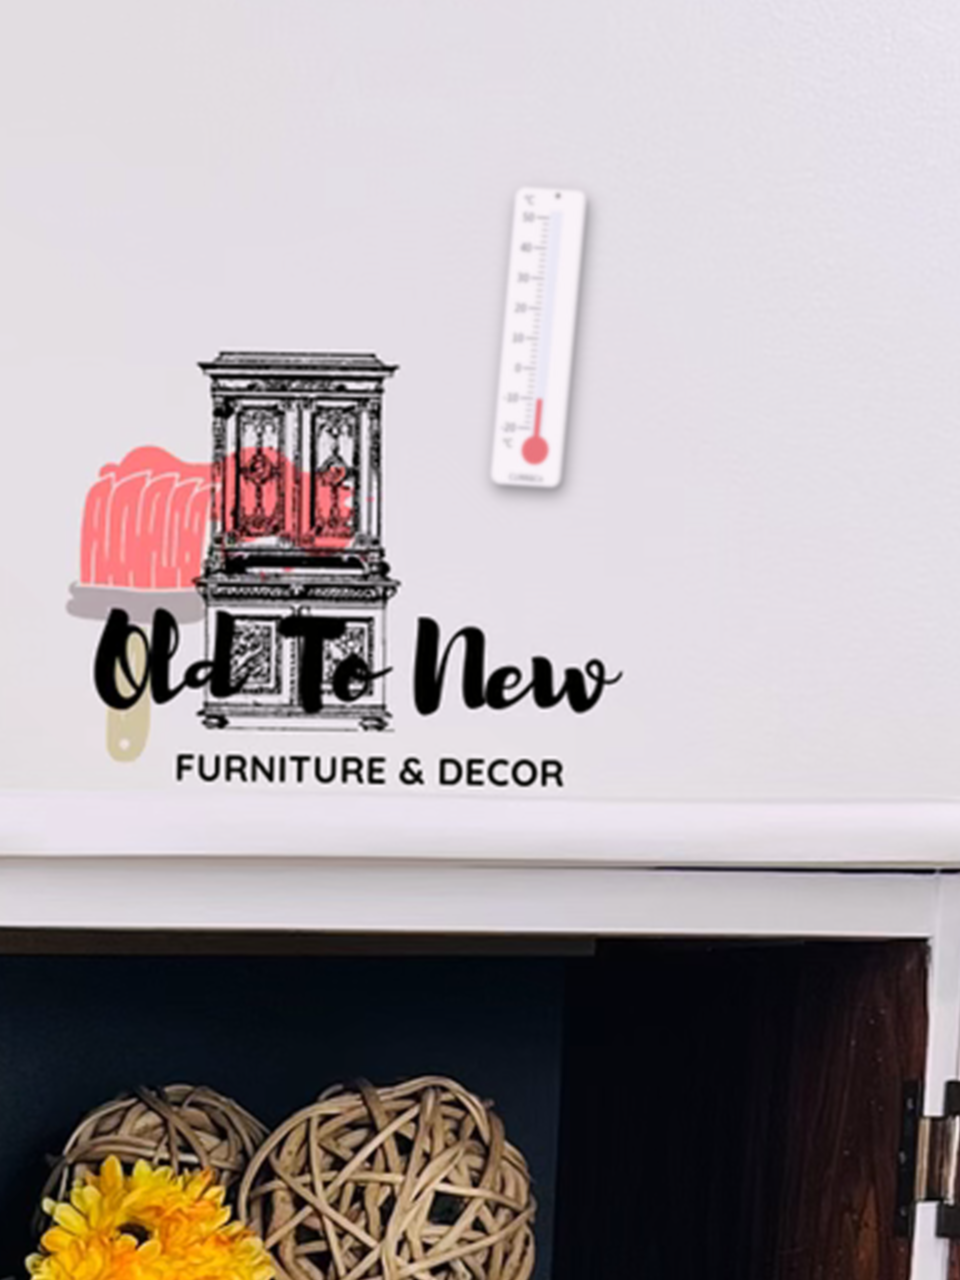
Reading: value=-10 unit=°C
